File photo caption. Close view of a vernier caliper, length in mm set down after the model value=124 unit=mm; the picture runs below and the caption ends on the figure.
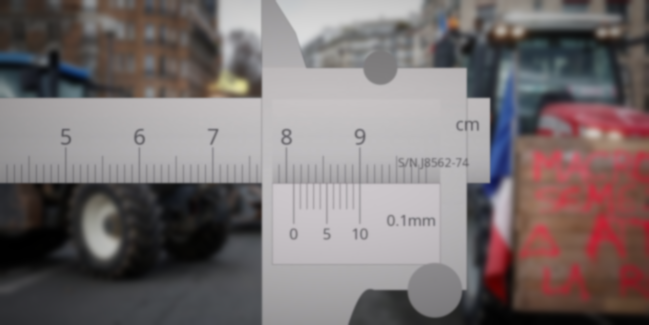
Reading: value=81.0 unit=mm
